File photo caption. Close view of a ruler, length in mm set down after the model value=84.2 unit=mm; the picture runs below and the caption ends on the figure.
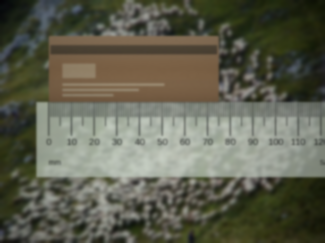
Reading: value=75 unit=mm
